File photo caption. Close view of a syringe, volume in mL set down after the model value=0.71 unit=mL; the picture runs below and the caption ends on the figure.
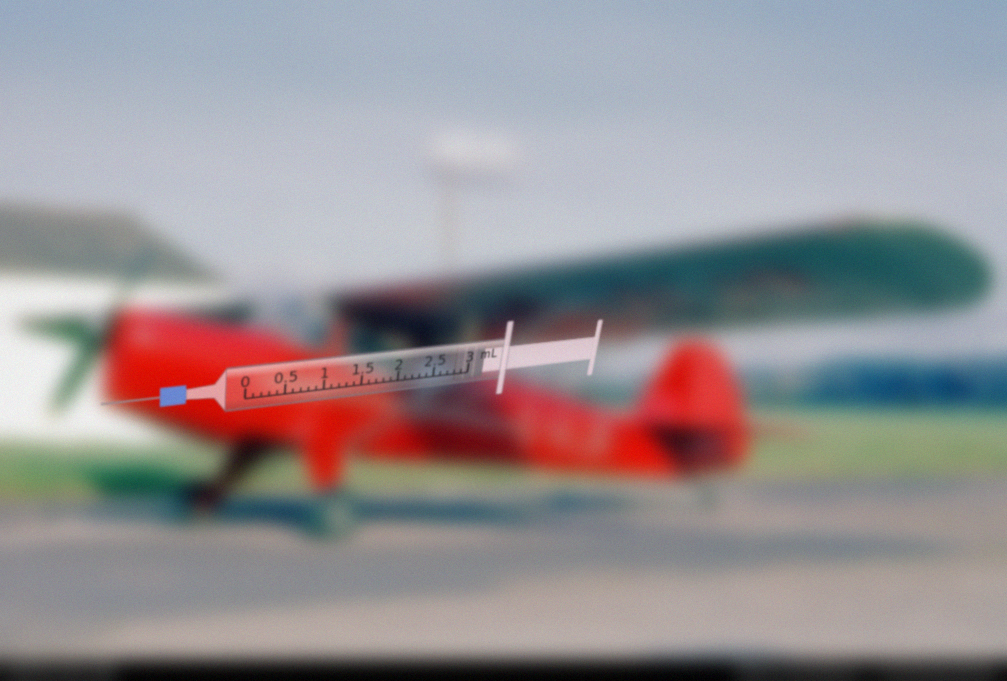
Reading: value=2.8 unit=mL
